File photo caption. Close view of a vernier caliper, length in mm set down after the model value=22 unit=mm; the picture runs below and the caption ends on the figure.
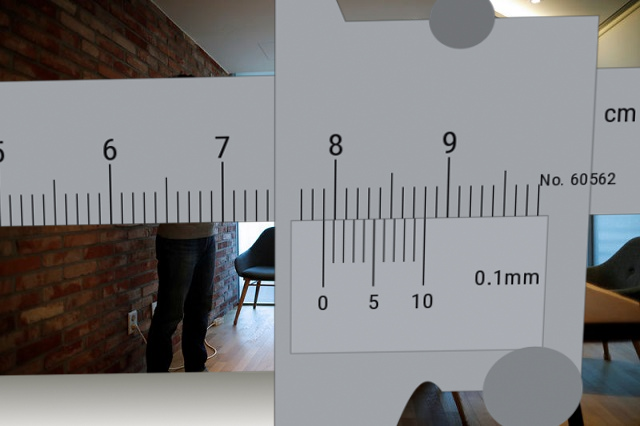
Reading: value=79.0 unit=mm
